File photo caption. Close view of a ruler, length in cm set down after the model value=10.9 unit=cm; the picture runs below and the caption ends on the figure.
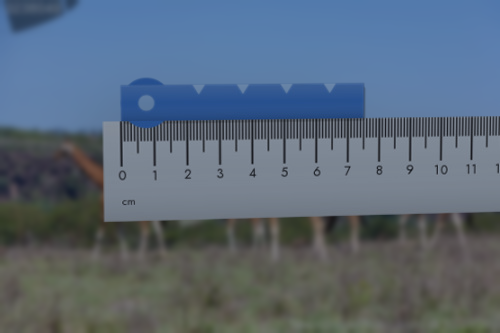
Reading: value=7.5 unit=cm
